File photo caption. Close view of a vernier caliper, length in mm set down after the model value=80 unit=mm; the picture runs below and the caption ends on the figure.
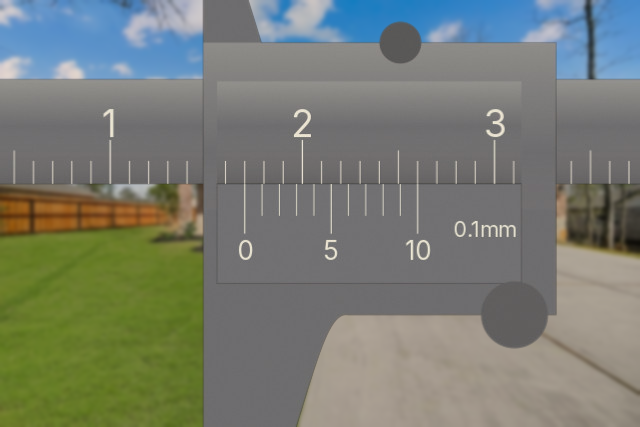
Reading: value=17.0 unit=mm
